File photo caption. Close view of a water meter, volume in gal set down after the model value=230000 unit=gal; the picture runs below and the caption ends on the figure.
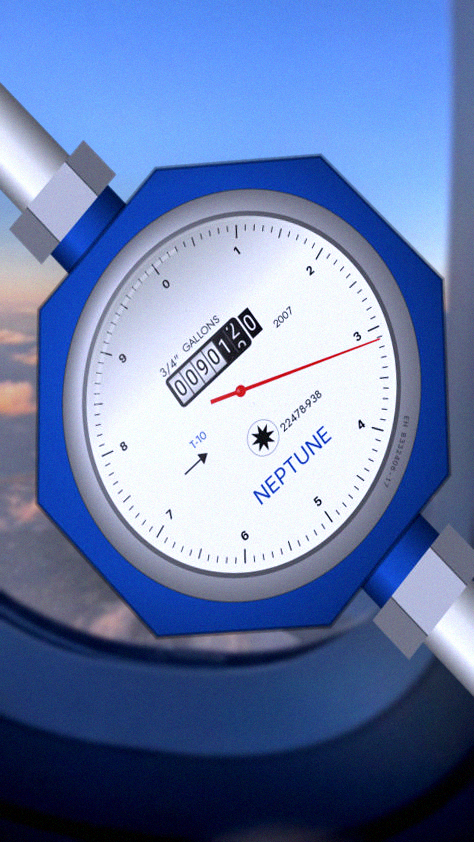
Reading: value=90123.1 unit=gal
